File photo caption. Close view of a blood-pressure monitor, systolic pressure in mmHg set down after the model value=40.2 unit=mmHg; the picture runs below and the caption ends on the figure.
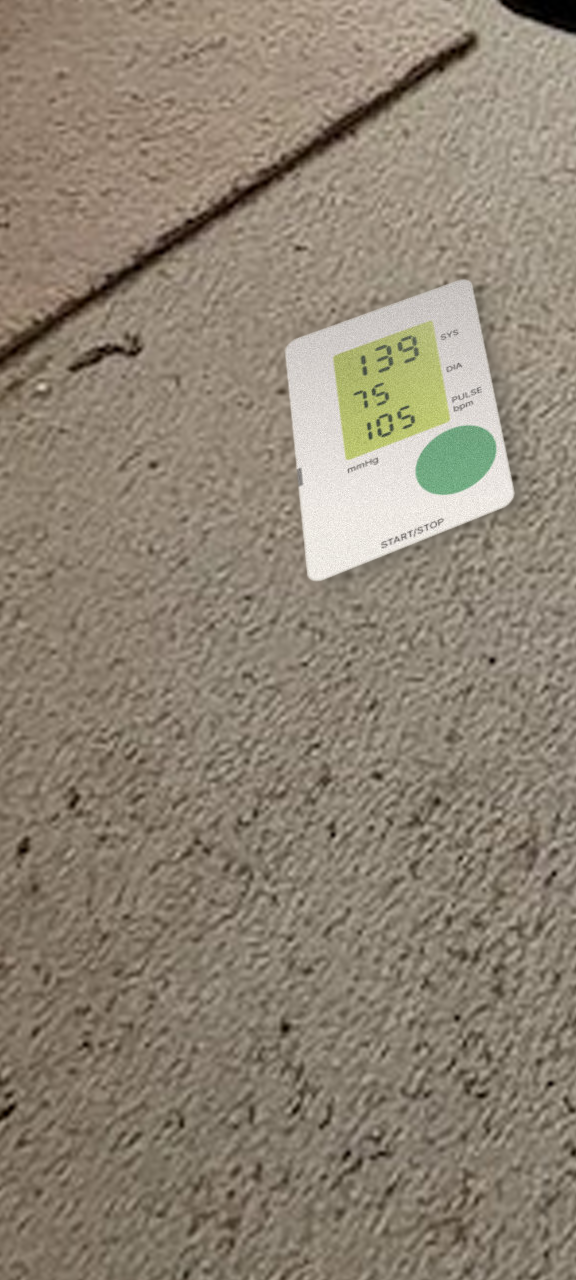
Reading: value=139 unit=mmHg
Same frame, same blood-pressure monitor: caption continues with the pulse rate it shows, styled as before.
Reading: value=105 unit=bpm
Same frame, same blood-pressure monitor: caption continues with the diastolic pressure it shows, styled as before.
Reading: value=75 unit=mmHg
